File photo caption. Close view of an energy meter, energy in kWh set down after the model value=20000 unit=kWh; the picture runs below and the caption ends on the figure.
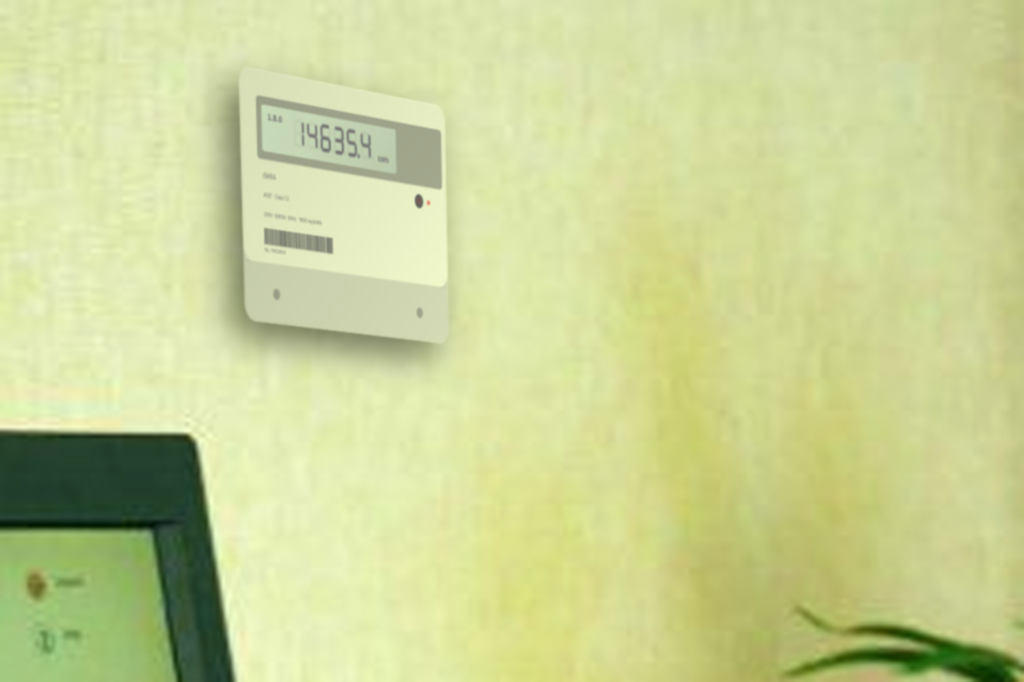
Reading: value=14635.4 unit=kWh
